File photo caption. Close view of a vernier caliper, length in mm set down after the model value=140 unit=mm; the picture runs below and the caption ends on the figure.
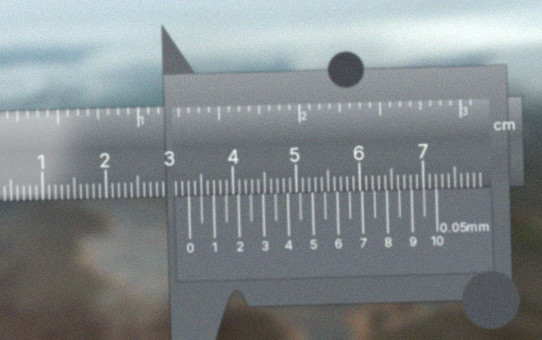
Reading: value=33.0 unit=mm
